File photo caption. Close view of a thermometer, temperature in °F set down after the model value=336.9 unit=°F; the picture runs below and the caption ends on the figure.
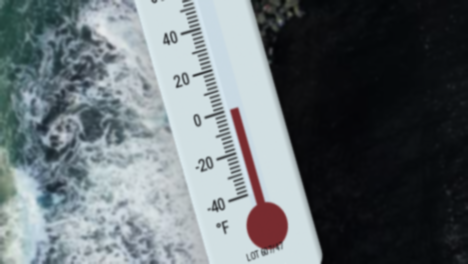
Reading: value=0 unit=°F
